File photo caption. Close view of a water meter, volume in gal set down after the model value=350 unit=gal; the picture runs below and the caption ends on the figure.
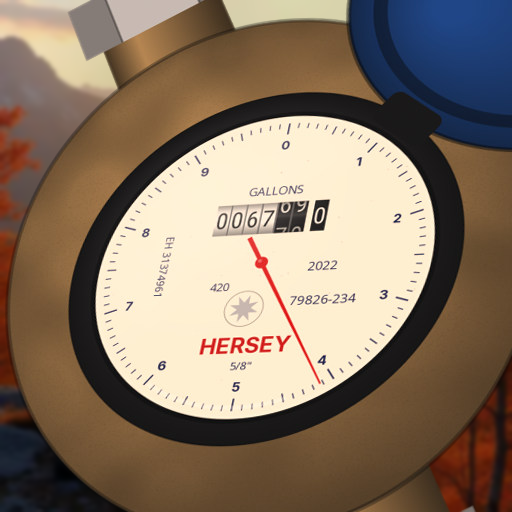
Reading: value=67694.1 unit=gal
